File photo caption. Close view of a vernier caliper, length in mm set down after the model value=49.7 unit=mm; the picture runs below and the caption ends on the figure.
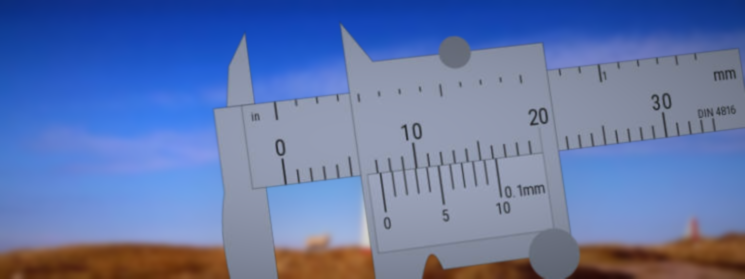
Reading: value=7.2 unit=mm
